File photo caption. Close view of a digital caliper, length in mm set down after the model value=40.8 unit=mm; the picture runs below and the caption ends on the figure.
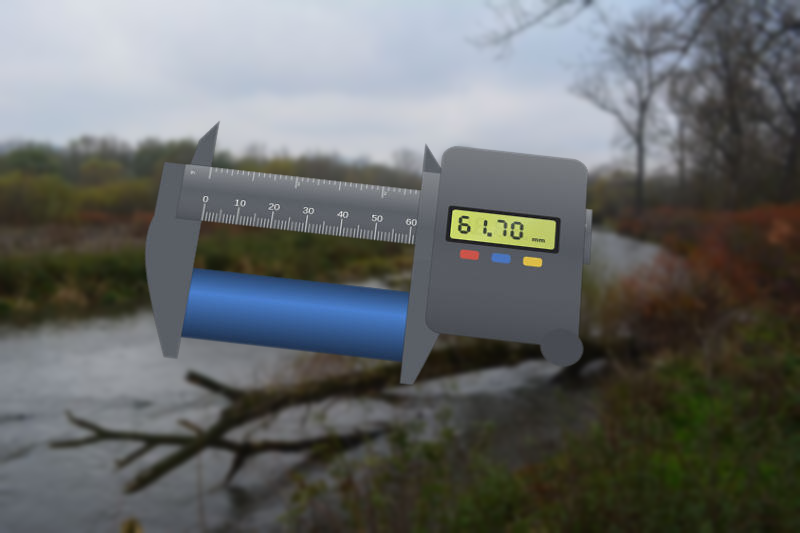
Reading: value=61.70 unit=mm
